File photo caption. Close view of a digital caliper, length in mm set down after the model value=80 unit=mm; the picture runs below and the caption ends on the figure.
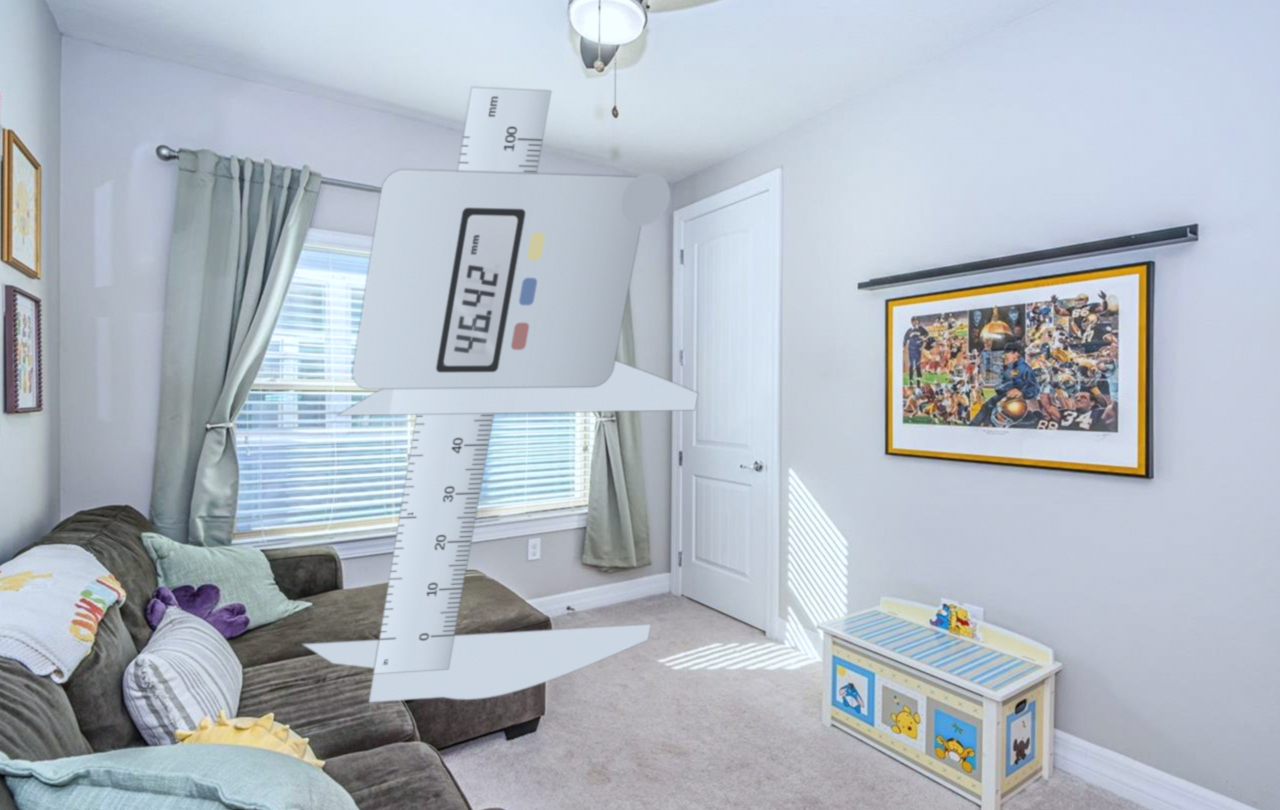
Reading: value=46.42 unit=mm
